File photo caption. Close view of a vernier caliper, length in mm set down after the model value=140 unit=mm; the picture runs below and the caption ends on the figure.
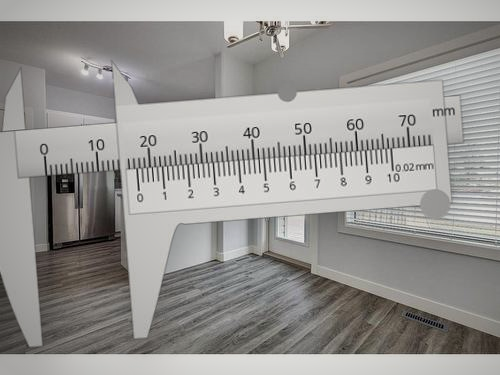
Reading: value=17.5 unit=mm
